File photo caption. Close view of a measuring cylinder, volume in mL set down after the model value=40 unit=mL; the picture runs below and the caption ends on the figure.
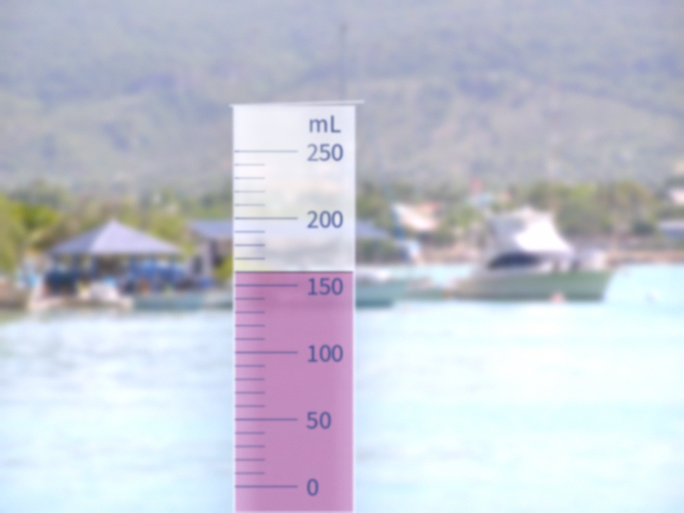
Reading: value=160 unit=mL
